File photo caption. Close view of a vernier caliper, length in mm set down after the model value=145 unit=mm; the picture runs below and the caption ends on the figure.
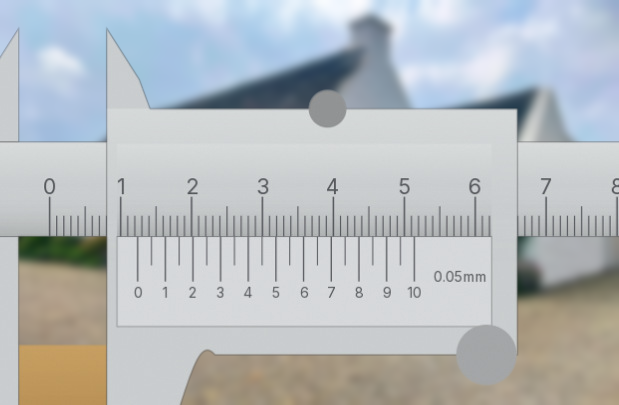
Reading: value=12.4 unit=mm
